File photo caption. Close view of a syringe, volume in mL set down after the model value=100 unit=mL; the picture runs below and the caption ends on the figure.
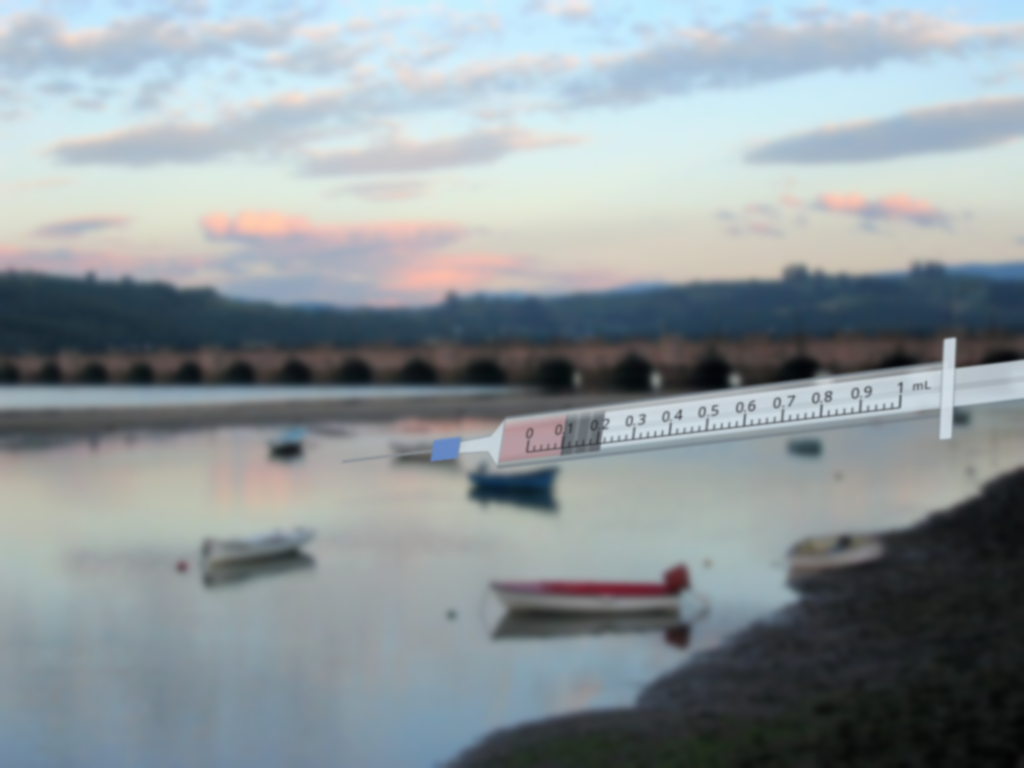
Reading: value=0.1 unit=mL
